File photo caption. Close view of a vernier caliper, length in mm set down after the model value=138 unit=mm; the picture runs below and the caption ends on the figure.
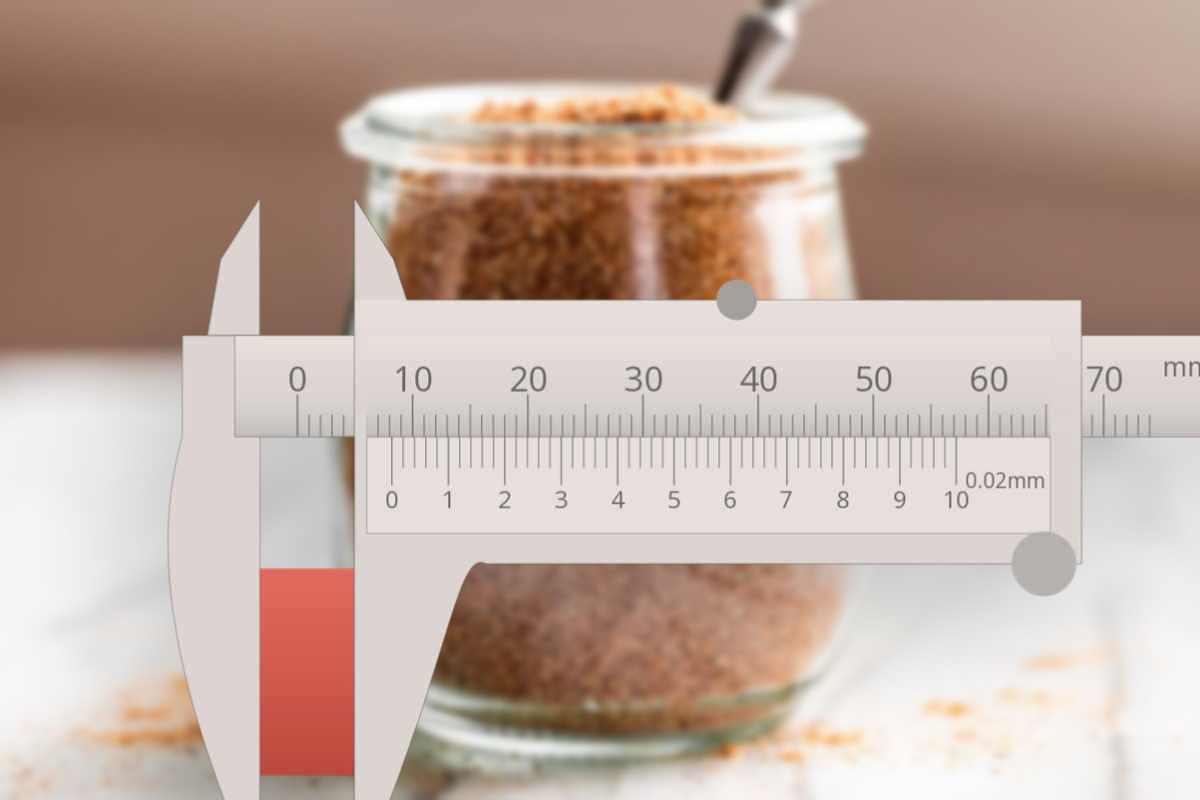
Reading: value=8.2 unit=mm
